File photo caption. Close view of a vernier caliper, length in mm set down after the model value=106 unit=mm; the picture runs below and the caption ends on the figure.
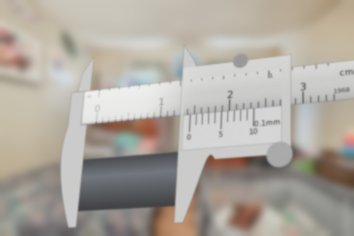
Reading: value=14.4 unit=mm
